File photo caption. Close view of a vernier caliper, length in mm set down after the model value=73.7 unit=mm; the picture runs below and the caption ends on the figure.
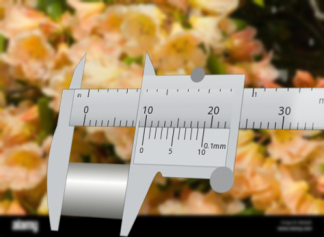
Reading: value=10.0 unit=mm
